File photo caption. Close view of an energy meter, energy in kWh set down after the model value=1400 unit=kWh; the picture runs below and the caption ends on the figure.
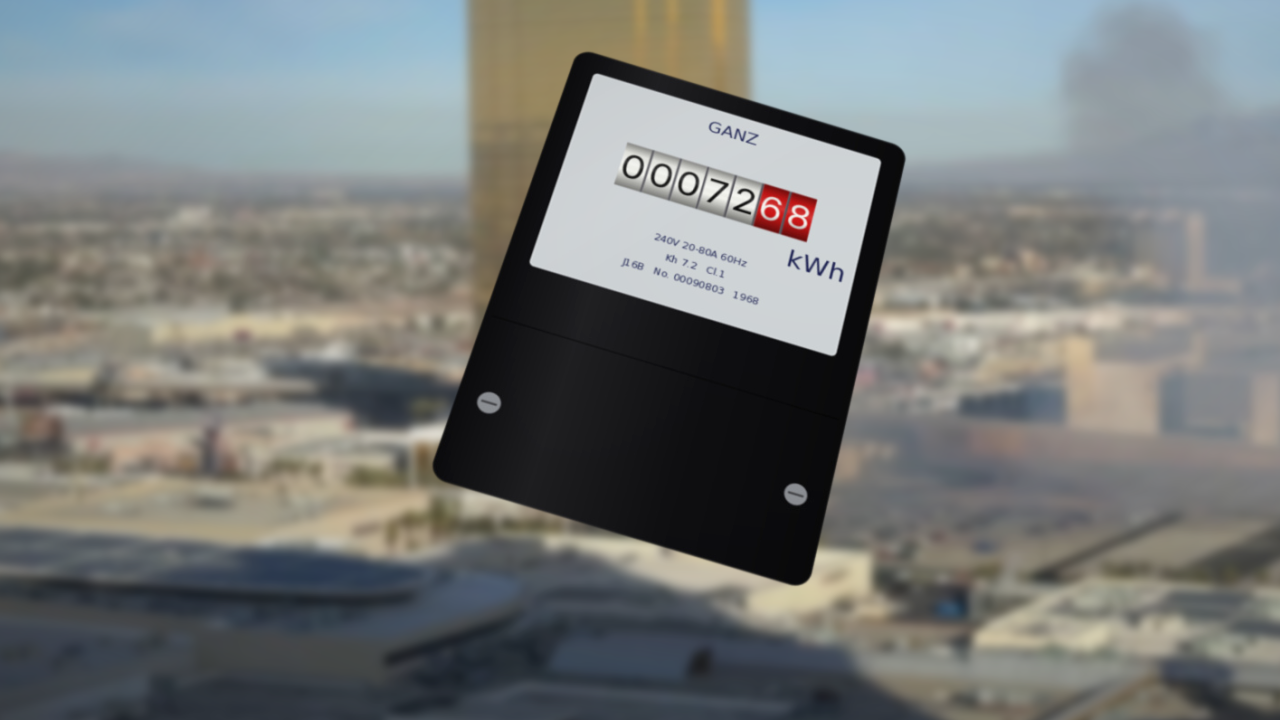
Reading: value=72.68 unit=kWh
